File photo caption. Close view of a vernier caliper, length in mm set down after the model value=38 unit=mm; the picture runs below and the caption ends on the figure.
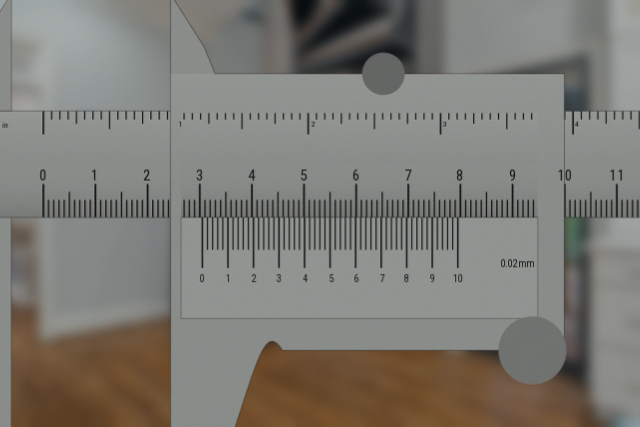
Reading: value=30.5 unit=mm
